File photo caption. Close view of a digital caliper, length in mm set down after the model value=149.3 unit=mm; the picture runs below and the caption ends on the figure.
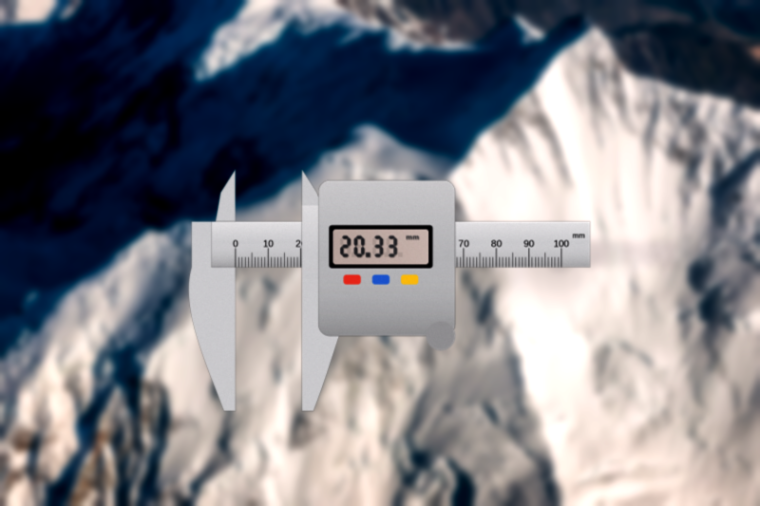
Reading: value=20.33 unit=mm
